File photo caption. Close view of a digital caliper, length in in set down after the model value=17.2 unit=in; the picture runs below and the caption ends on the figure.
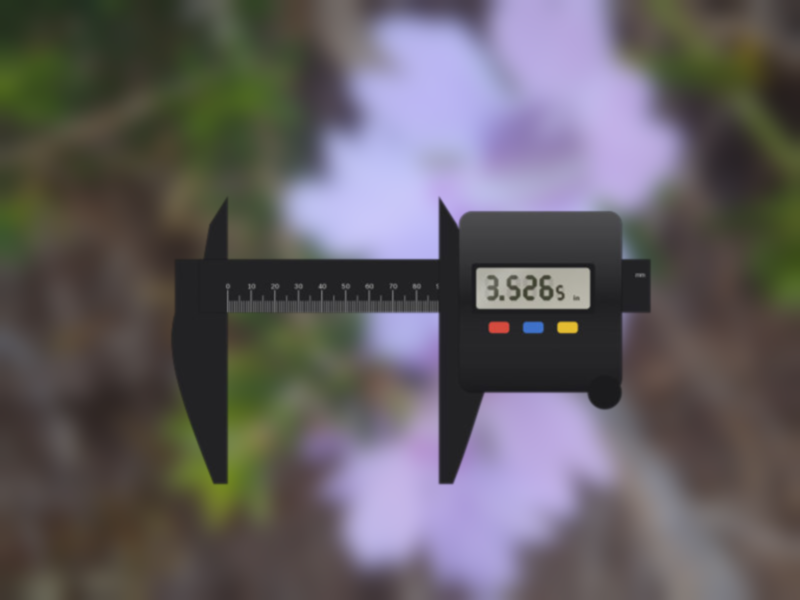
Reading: value=3.5265 unit=in
